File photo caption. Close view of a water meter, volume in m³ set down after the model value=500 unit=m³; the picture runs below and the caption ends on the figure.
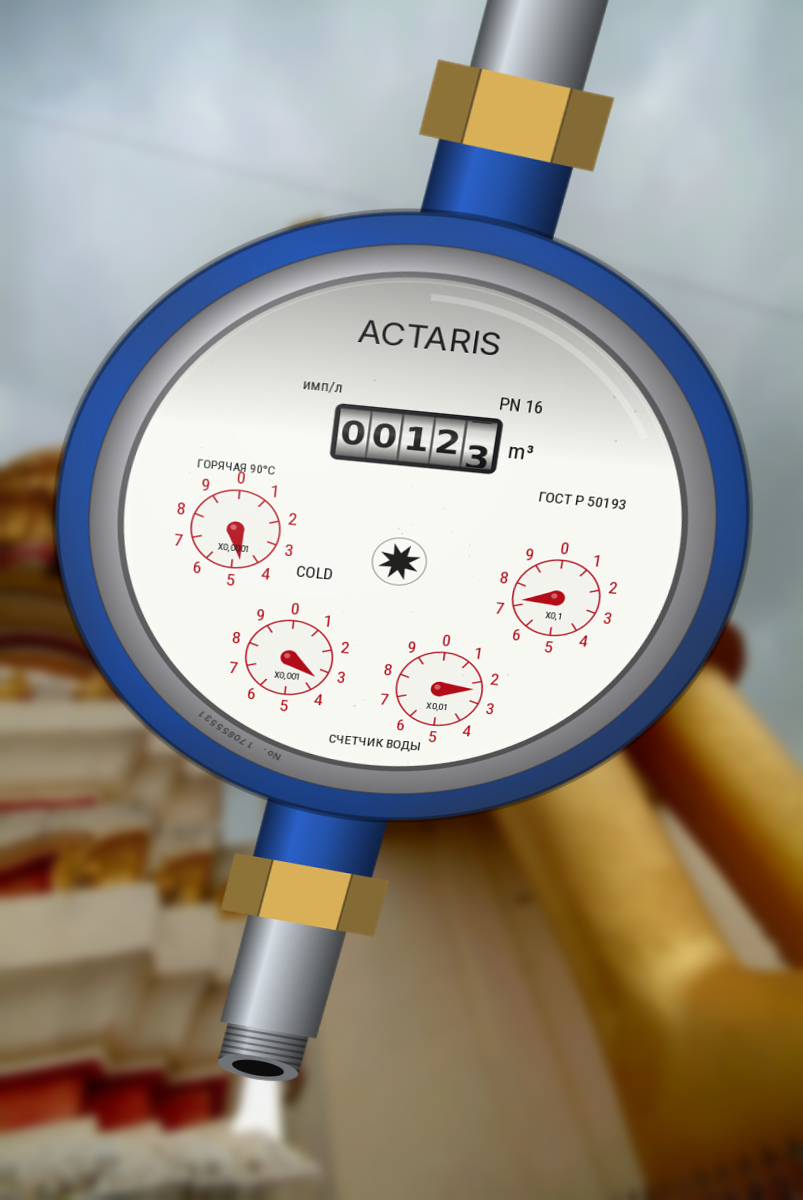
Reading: value=122.7234 unit=m³
